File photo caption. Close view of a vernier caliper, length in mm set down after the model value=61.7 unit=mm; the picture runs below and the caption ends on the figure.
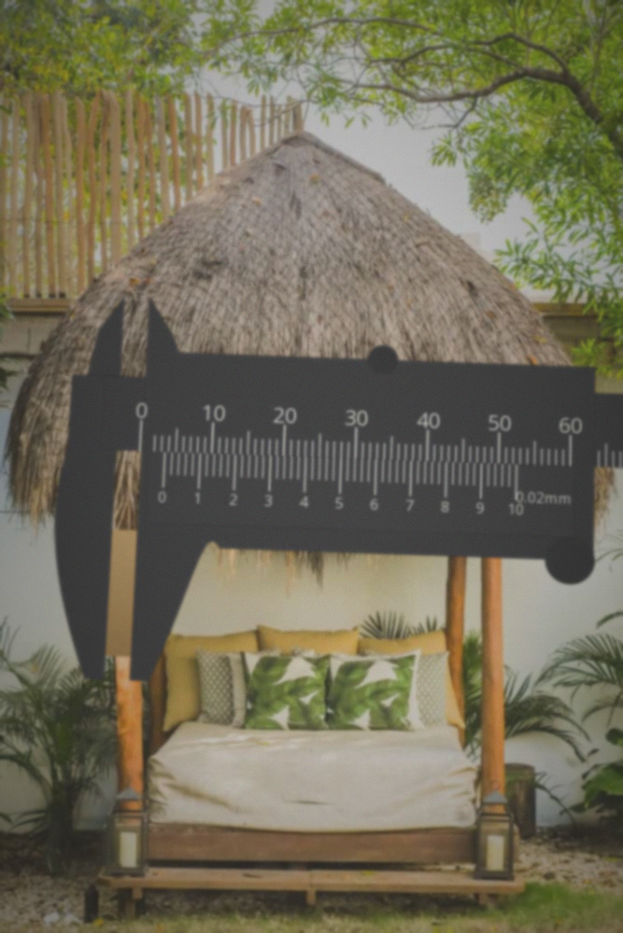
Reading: value=3.5 unit=mm
